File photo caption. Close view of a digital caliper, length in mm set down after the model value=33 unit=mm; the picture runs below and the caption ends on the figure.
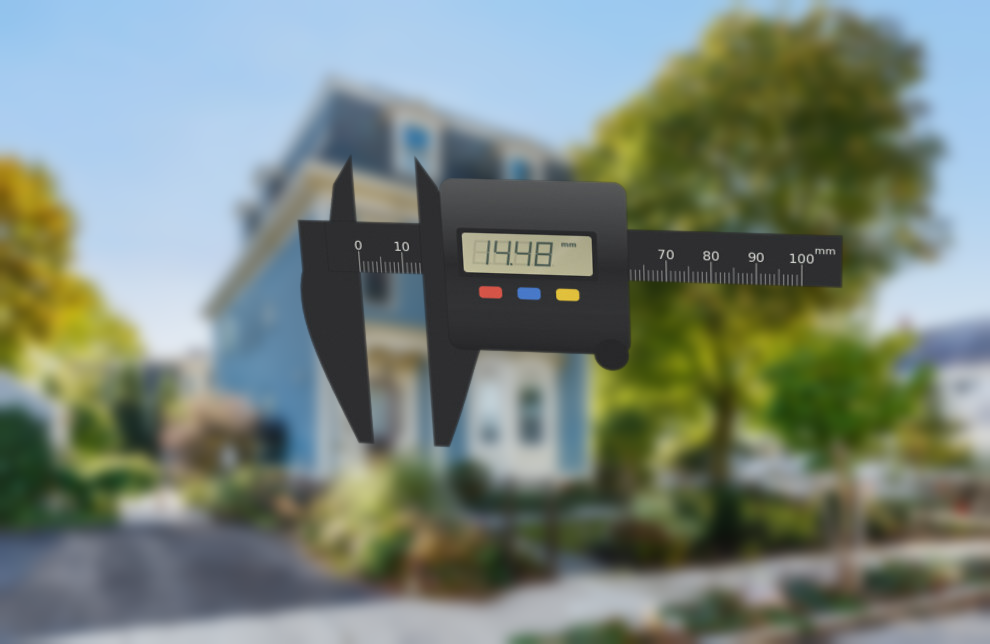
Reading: value=14.48 unit=mm
